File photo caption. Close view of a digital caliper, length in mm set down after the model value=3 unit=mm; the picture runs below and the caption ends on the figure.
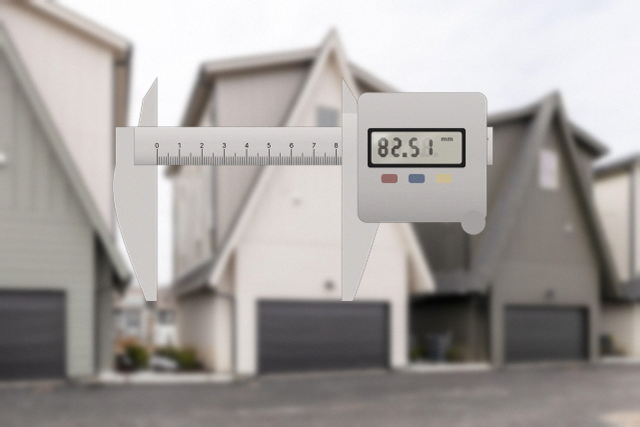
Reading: value=82.51 unit=mm
